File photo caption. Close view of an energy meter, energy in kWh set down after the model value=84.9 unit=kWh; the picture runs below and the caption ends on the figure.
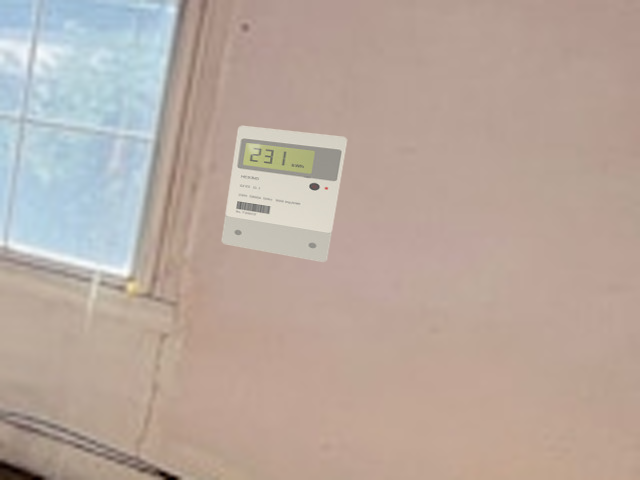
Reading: value=231 unit=kWh
